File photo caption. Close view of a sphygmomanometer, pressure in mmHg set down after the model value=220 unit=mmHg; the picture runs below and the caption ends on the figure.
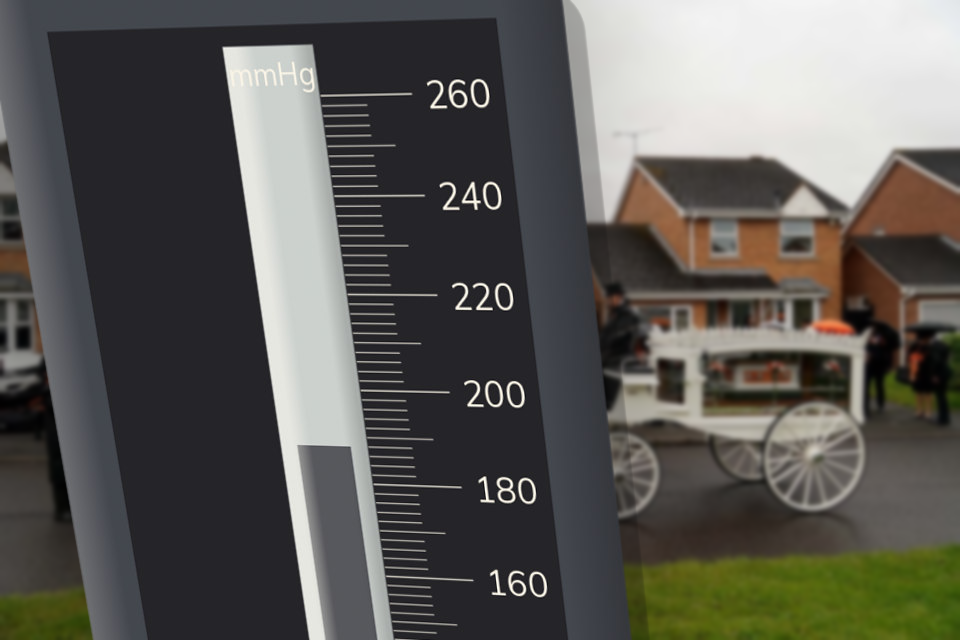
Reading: value=188 unit=mmHg
